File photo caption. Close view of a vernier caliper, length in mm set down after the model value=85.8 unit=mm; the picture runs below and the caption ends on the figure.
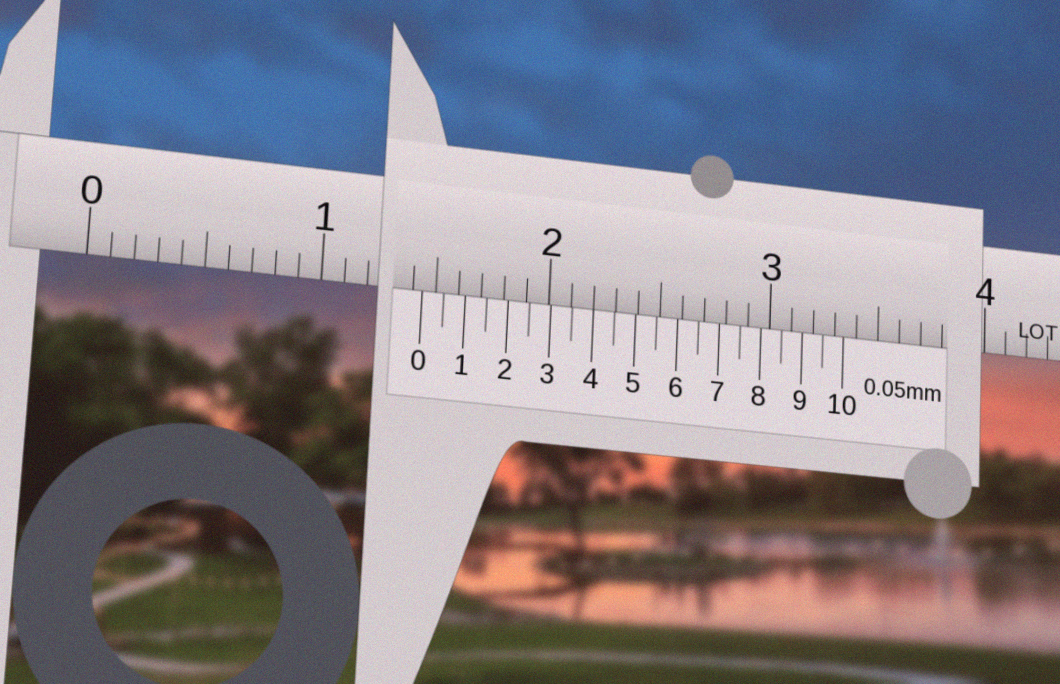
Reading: value=14.4 unit=mm
